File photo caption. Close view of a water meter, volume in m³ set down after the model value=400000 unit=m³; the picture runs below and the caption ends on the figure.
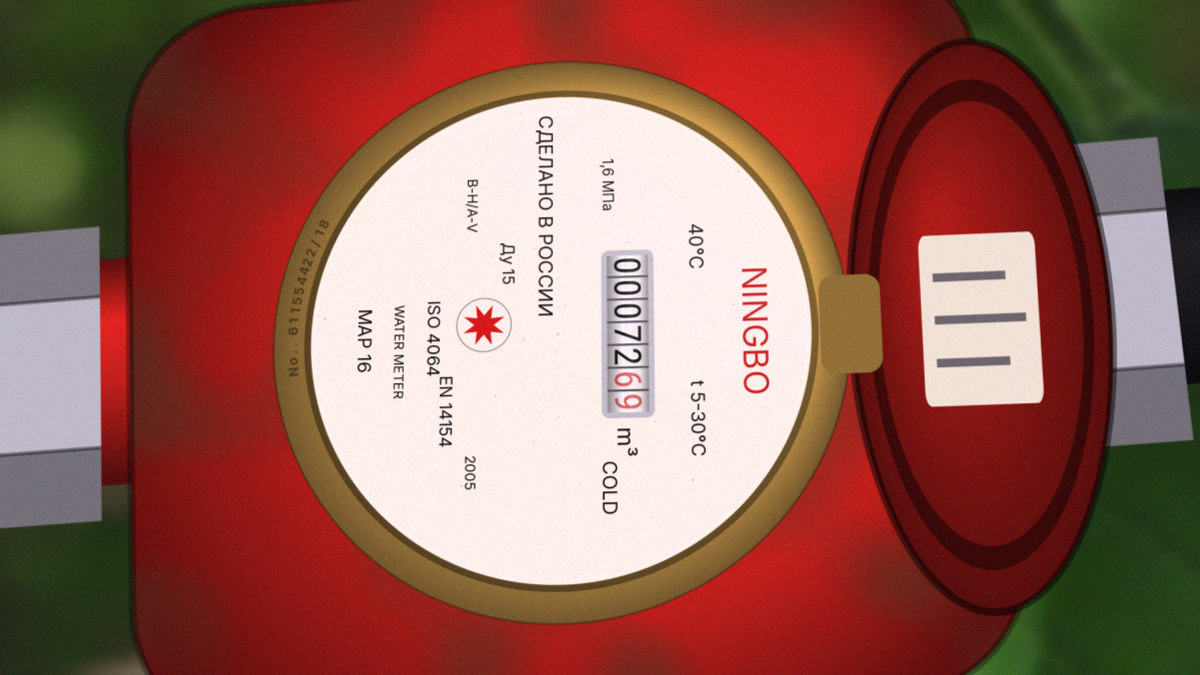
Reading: value=72.69 unit=m³
